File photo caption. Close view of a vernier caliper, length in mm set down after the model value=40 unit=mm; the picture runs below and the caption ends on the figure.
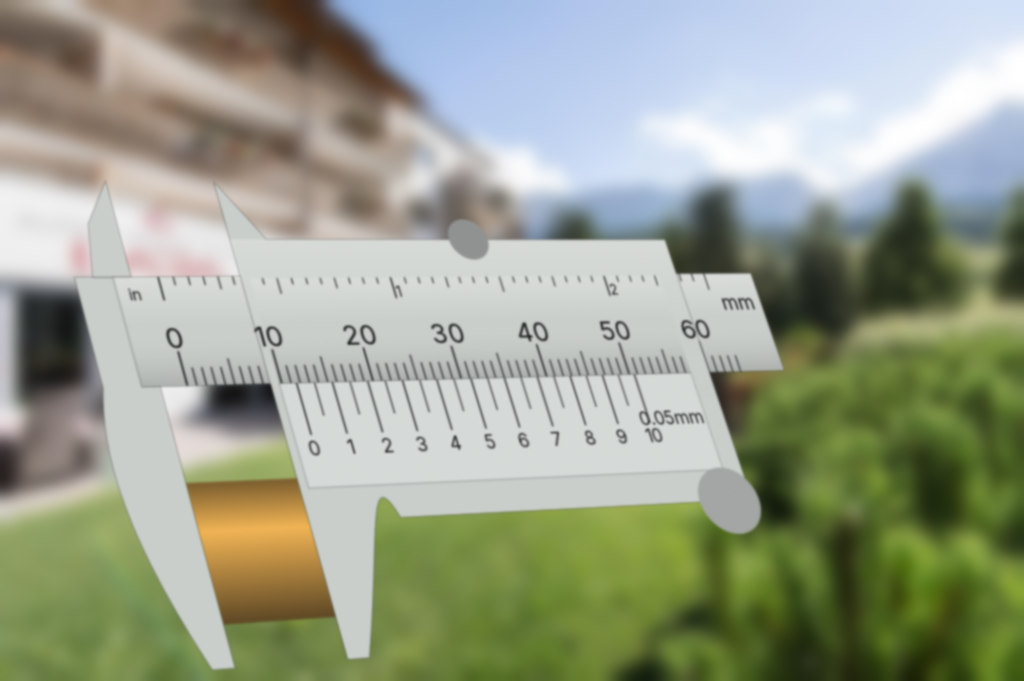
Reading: value=11.6 unit=mm
